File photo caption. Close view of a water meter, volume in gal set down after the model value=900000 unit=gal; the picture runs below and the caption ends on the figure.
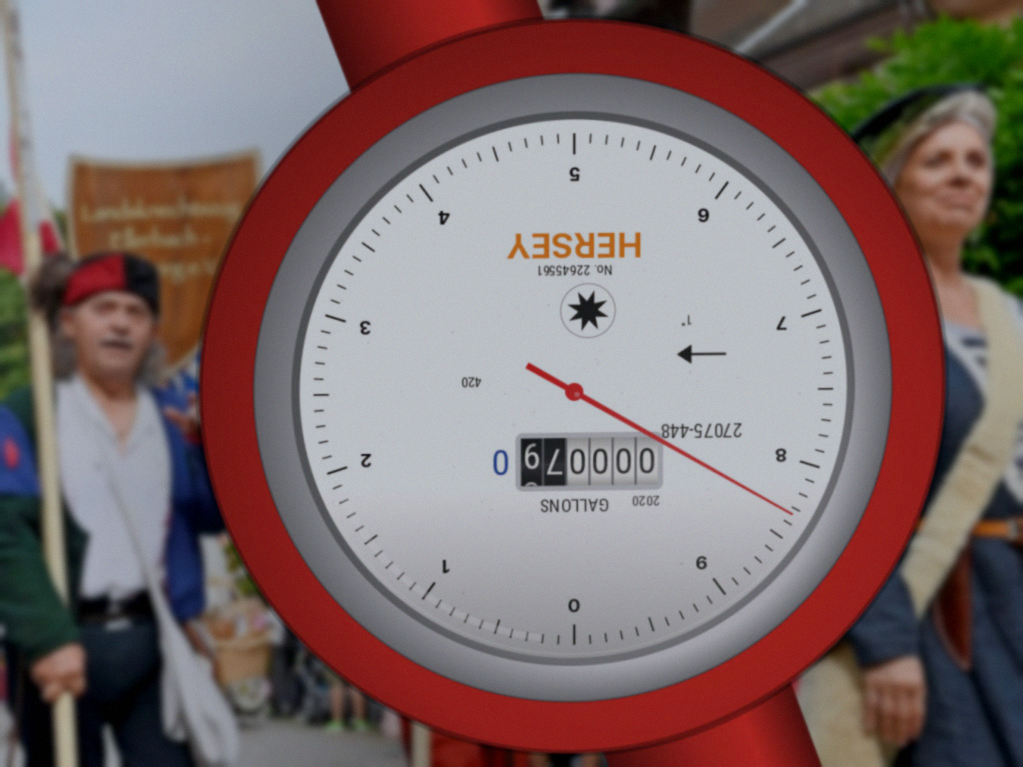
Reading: value=788.3 unit=gal
